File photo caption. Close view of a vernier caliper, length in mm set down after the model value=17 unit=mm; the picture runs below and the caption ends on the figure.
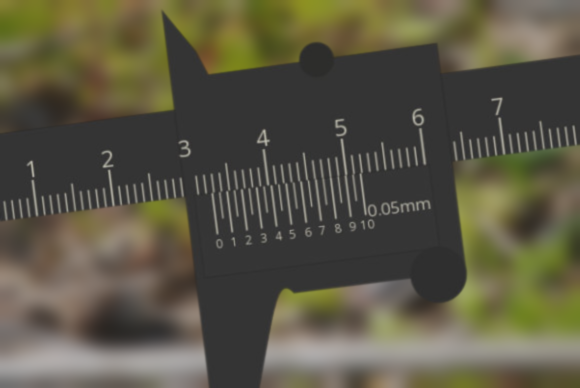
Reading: value=32.8 unit=mm
